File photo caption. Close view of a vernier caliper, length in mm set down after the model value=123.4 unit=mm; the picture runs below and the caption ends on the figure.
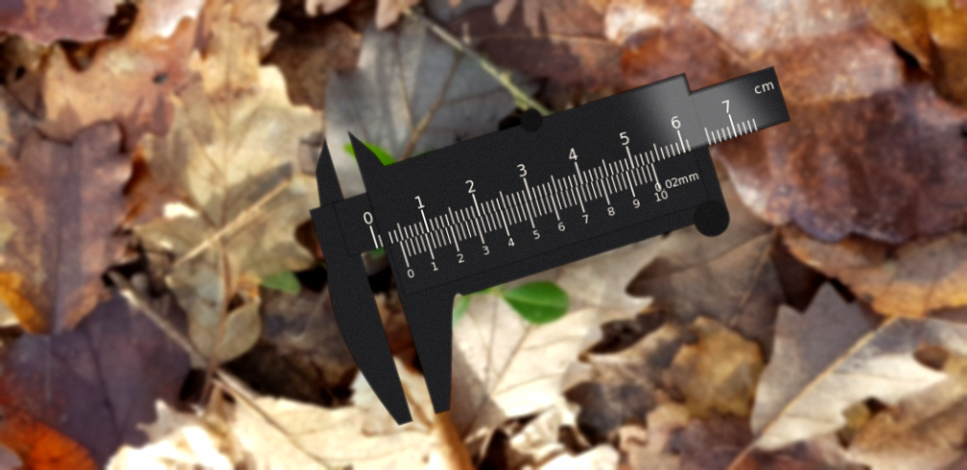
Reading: value=4.5 unit=mm
